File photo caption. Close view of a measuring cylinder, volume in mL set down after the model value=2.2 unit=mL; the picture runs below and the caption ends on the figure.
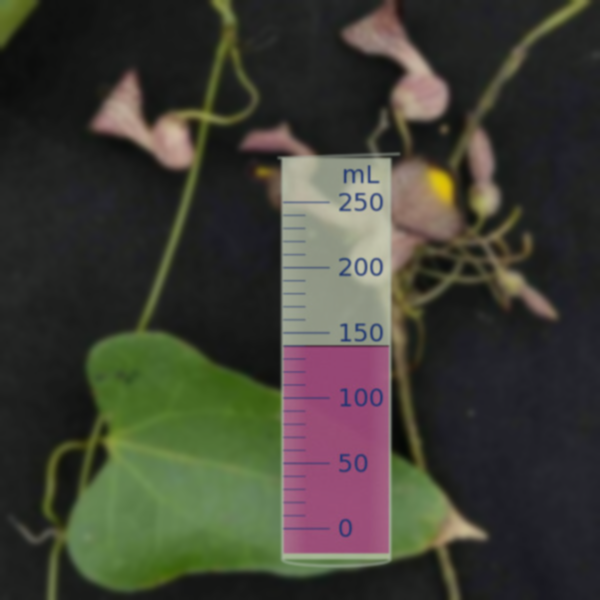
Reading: value=140 unit=mL
